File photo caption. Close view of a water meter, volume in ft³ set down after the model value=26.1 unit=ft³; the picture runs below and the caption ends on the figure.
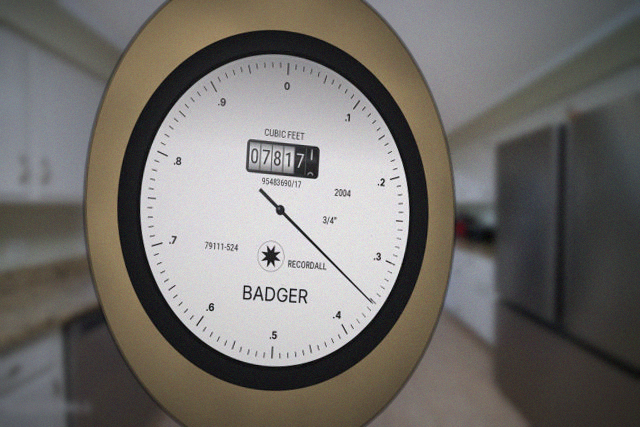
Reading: value=78171.35 unit=ft³
